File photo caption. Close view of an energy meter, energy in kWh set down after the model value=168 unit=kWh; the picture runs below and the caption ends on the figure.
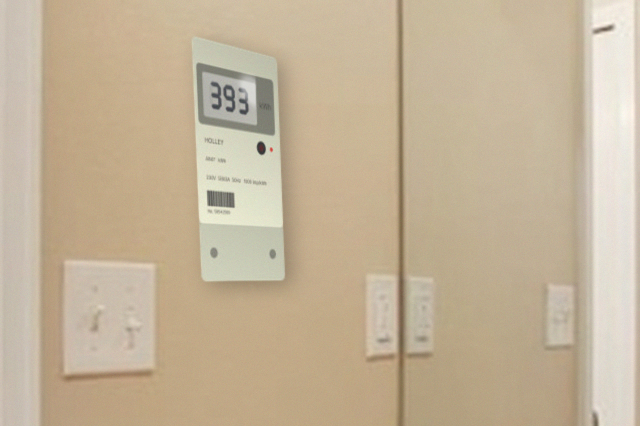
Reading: value=393 unit=kWh
